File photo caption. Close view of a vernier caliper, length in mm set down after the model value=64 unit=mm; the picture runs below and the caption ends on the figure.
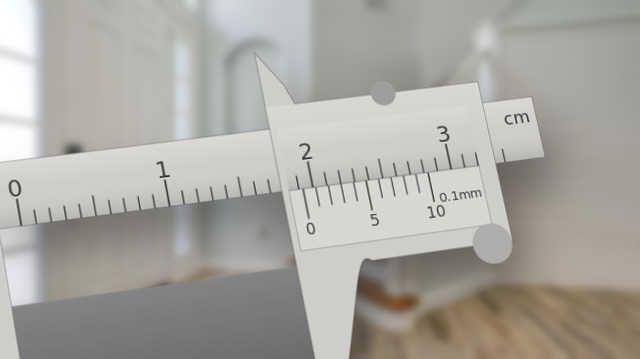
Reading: value=19.3 unit=mm
